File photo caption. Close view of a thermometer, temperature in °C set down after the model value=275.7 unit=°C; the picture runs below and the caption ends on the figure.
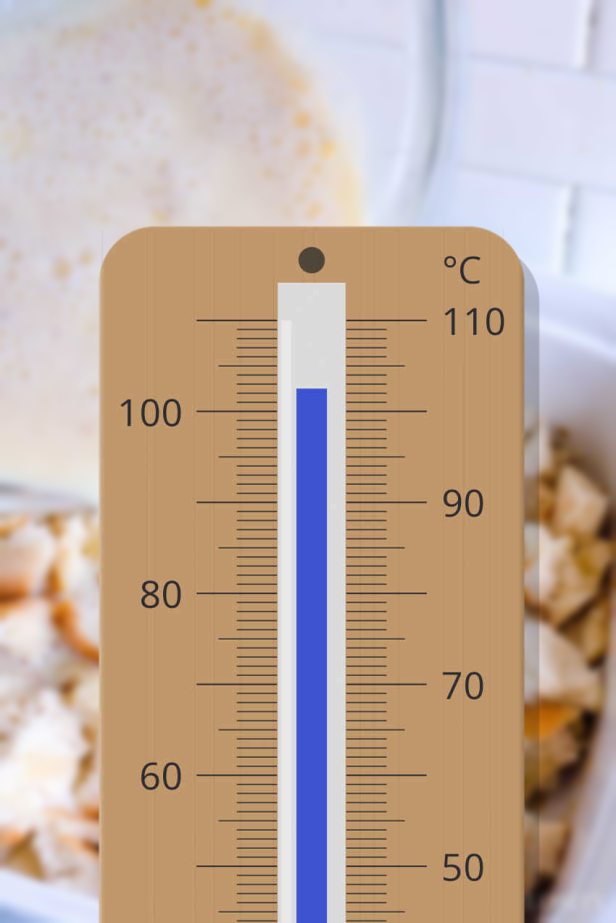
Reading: value=102.5 unit=°C
